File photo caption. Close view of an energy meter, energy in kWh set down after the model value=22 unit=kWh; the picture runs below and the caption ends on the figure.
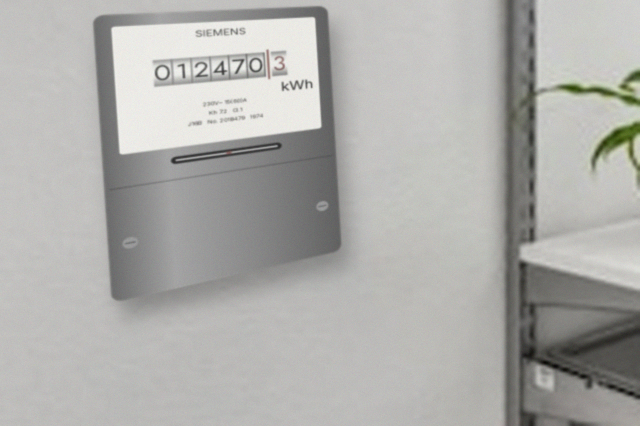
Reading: value=12470.3 unit=kWh
